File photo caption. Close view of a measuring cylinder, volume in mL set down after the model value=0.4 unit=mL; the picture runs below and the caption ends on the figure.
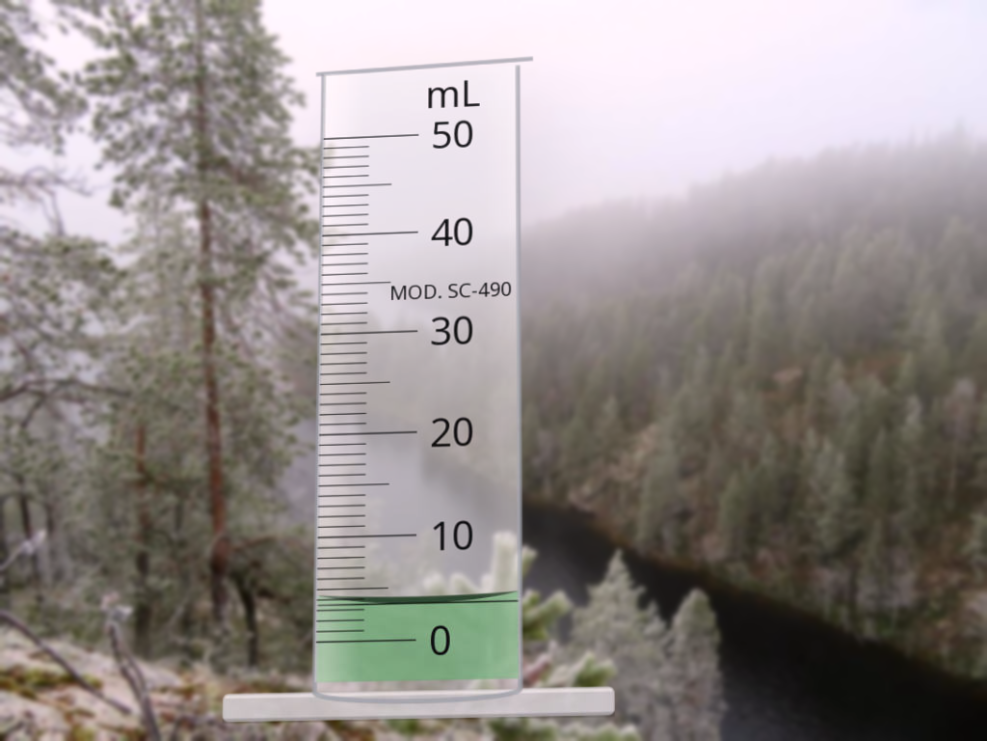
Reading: value=3.5 unit=mL
